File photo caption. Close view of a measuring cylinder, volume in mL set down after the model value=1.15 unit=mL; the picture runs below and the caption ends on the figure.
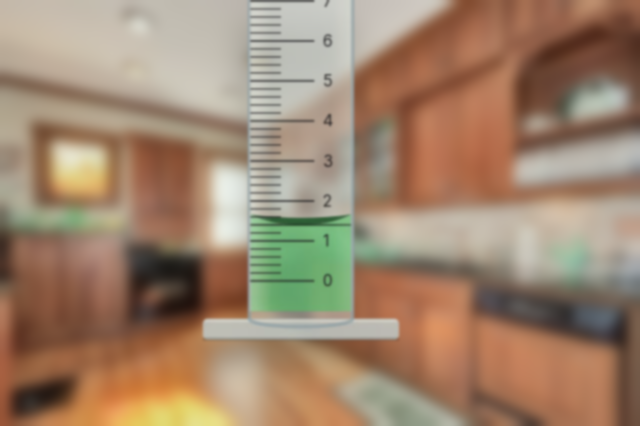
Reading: value=1.4 unit=mL
